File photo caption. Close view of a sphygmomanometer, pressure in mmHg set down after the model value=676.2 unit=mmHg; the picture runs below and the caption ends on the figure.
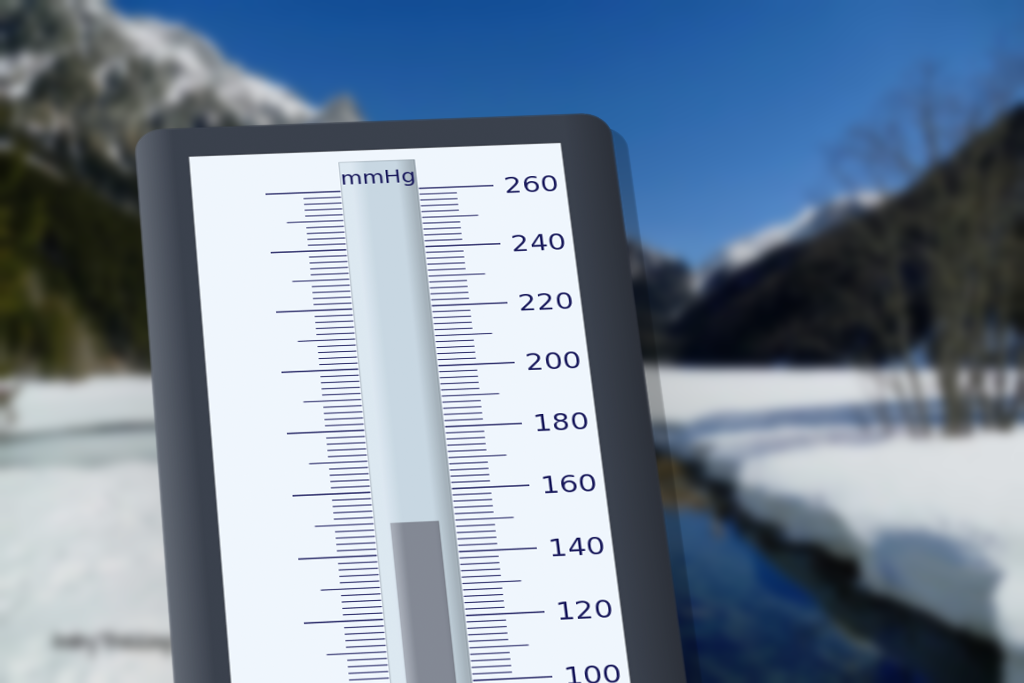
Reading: value=150 unit=mmHg
